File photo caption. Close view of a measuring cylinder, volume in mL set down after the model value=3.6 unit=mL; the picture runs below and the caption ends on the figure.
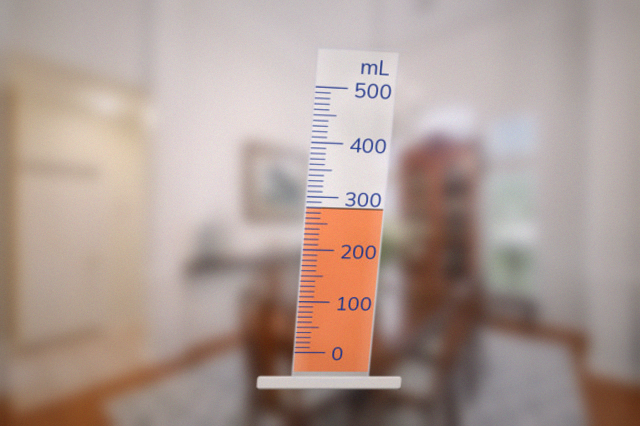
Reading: value=280 unit=mL
